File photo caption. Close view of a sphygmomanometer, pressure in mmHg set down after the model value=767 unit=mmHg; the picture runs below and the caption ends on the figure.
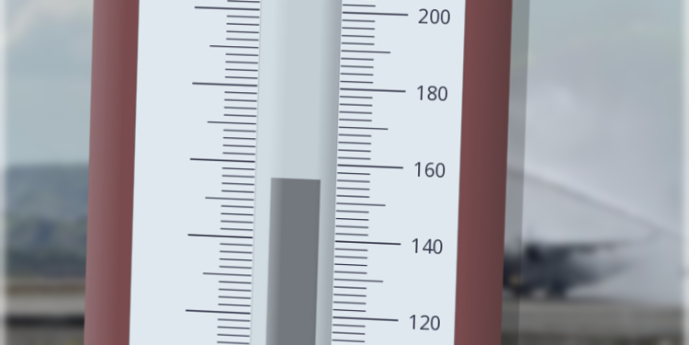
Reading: value=156 unit=mmHg
